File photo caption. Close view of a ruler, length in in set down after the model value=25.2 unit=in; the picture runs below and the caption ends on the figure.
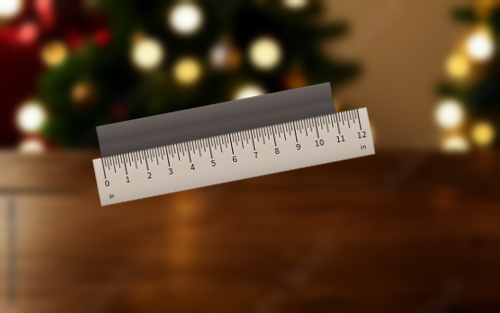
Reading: value=11 unit=in
